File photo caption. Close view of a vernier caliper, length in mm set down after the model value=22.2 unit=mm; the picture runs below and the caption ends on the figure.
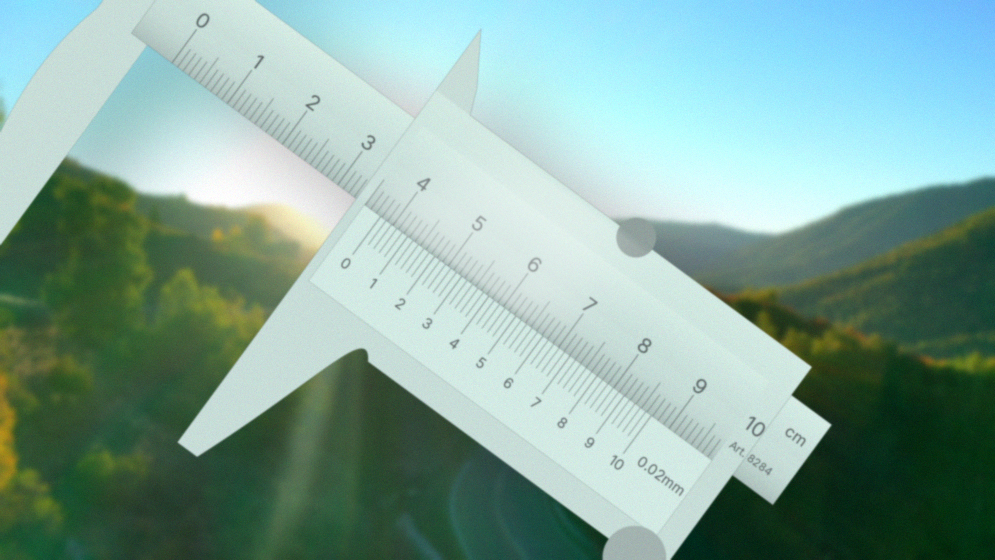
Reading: value=37.8 unit=mm
